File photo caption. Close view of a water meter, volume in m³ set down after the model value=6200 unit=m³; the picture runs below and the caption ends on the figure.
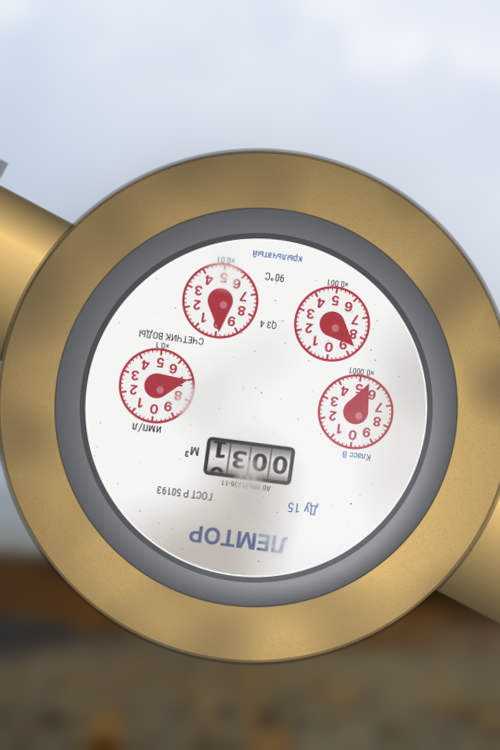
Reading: value=30.6985 unit=m³
